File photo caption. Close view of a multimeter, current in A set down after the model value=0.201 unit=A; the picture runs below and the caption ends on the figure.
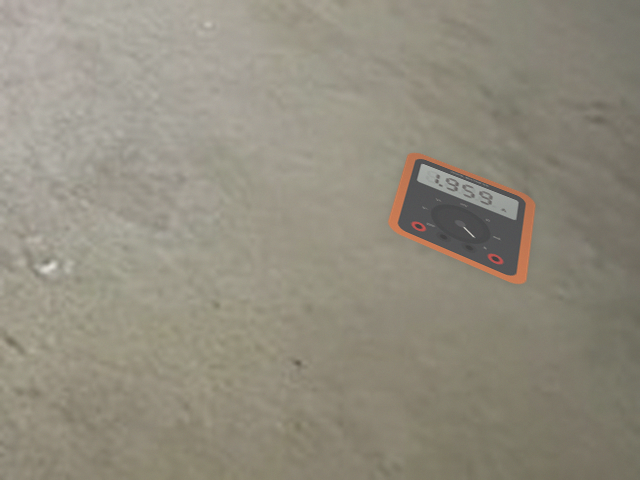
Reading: value=1.959 unit=A
